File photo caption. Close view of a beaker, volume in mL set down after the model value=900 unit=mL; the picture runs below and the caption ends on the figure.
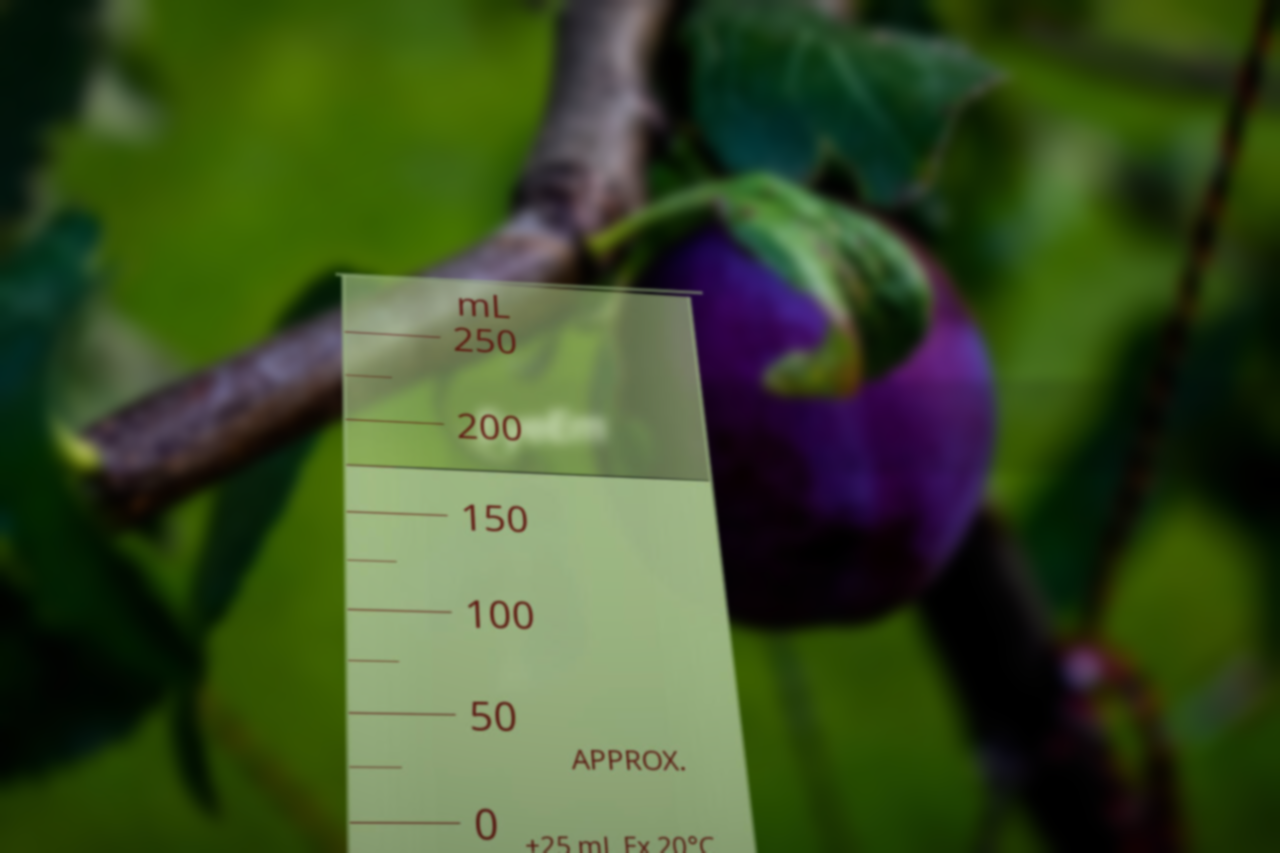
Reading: value=175 unit=mL
